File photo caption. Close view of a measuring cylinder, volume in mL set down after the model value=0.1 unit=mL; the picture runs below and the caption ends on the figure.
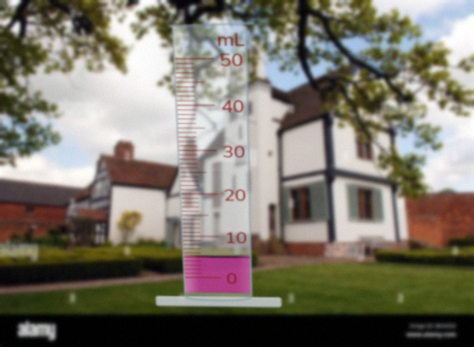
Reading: value=5 unit=mL
